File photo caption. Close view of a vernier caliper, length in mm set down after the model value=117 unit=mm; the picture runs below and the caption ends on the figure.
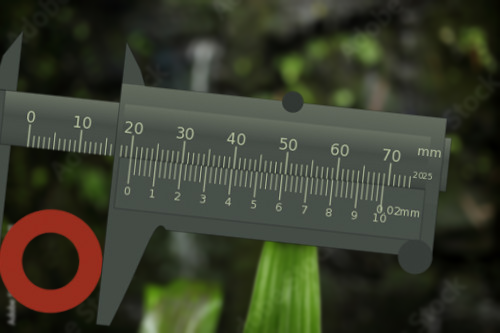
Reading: value=20.0 unit=mm
